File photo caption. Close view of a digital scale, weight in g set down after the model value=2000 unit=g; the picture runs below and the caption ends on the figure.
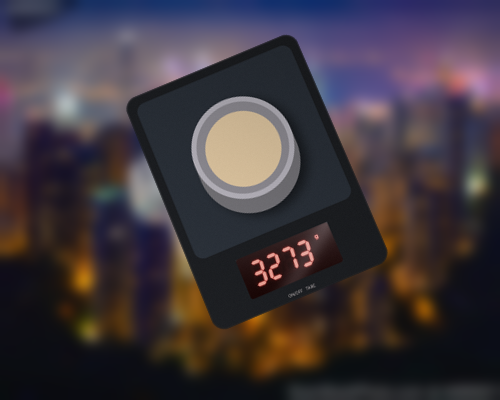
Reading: value=3273 unit=g
